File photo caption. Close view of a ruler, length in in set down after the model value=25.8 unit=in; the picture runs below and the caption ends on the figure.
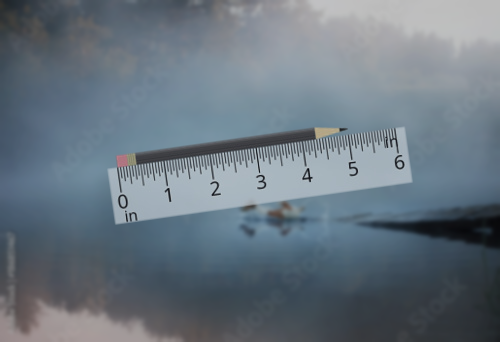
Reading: value=5 unit=in
